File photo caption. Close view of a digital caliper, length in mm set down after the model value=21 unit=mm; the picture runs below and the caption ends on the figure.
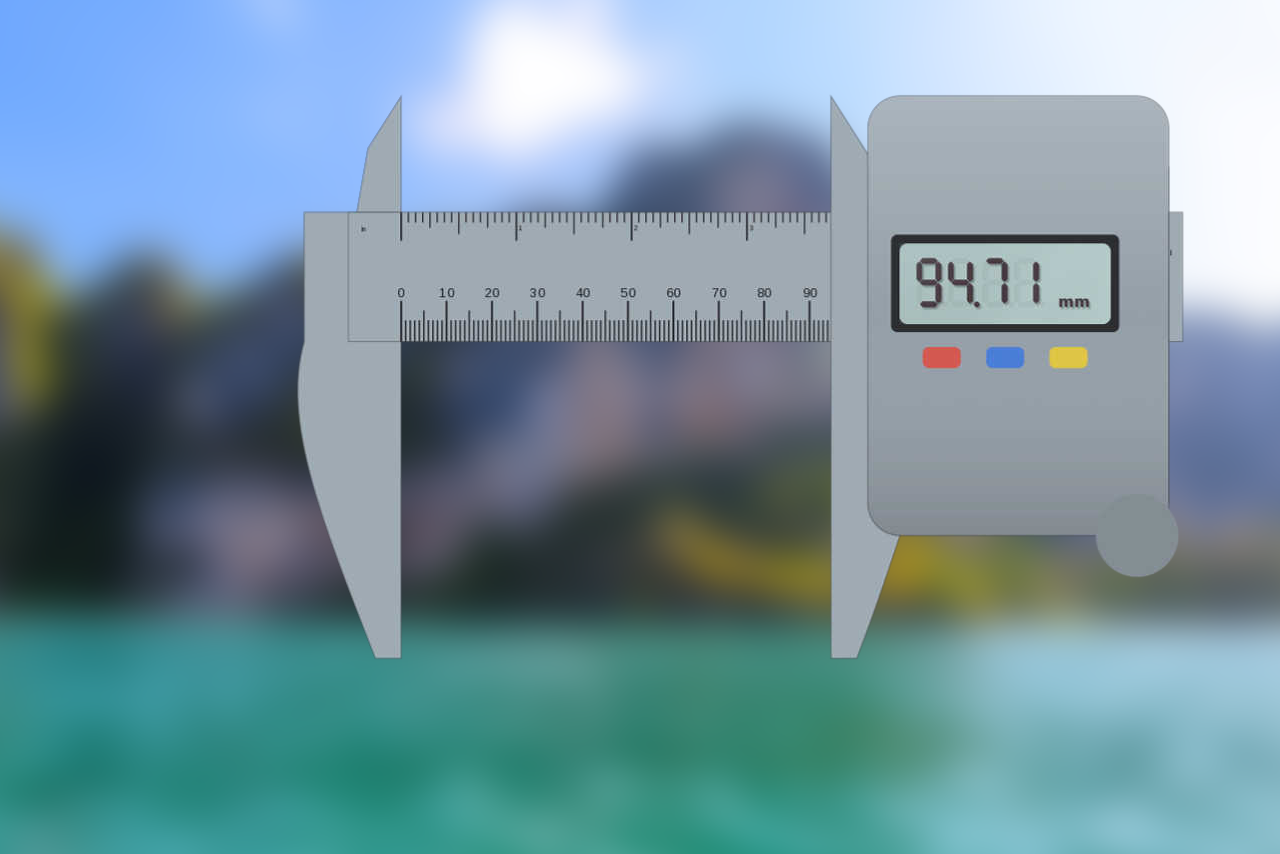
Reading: value=94.71 unit=mm
